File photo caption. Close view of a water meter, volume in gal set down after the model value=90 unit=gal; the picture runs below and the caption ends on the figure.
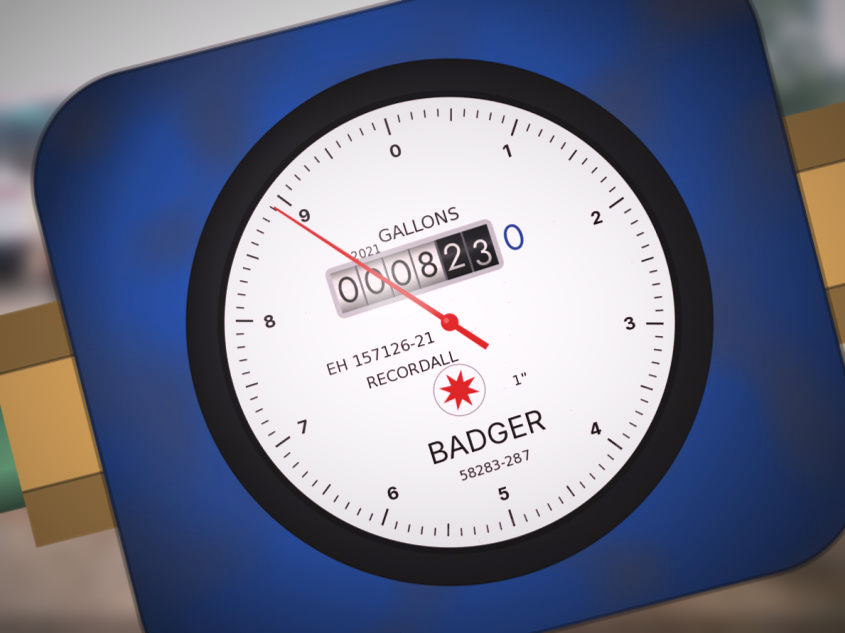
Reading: value=8228.9 unit=gal
